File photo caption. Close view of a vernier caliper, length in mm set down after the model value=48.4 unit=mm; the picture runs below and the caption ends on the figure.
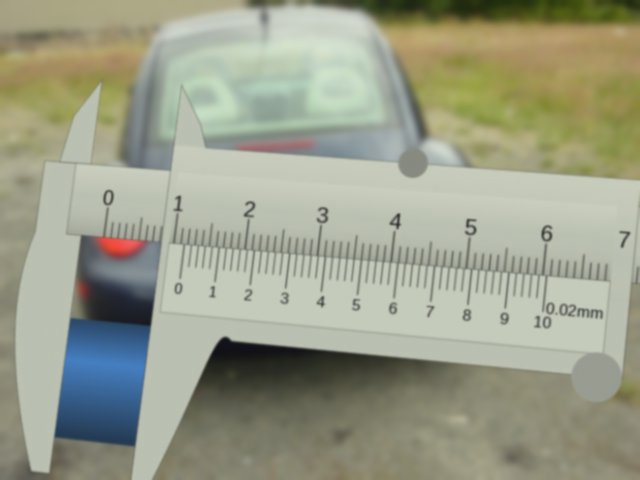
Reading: value=11.5 unit=mm
